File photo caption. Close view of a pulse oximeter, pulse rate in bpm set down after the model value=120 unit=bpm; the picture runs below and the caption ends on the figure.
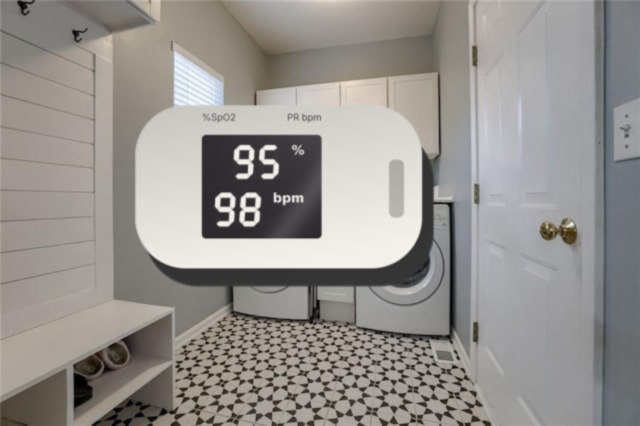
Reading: value=98 unit=bpm
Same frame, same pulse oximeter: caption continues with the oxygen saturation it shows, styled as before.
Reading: value=95 unit=%
